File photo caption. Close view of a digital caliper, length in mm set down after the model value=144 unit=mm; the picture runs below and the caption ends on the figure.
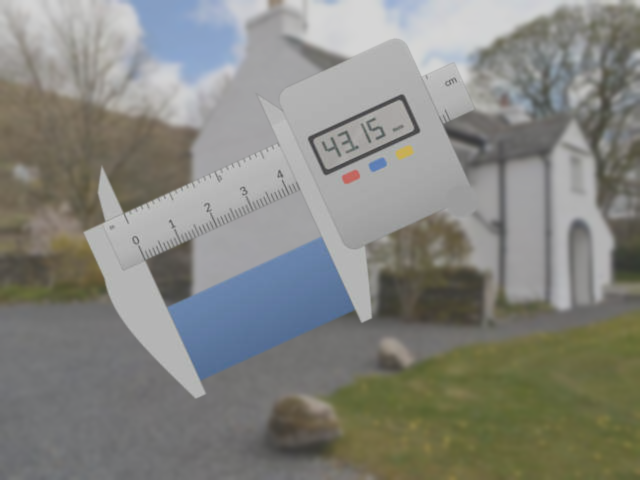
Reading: value=43.15 unit=mm
